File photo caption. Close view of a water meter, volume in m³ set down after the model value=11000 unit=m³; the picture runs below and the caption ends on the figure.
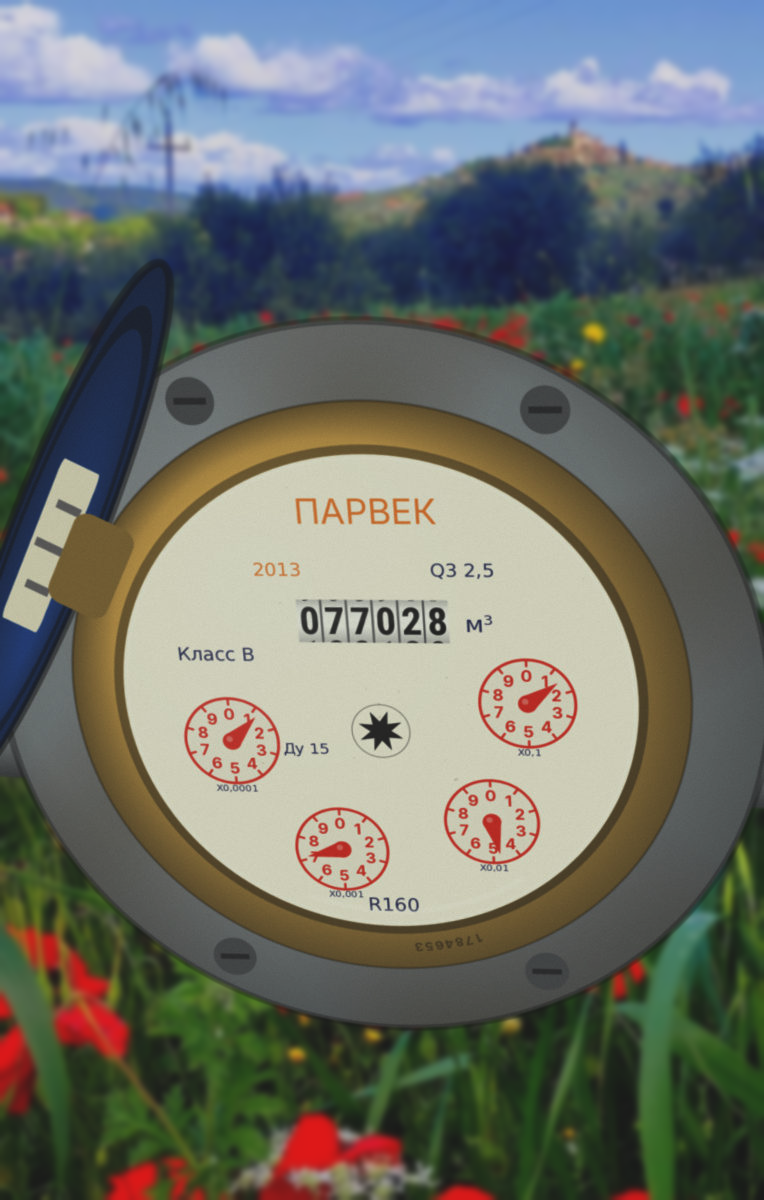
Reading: value=77028.1471 unit=m³
